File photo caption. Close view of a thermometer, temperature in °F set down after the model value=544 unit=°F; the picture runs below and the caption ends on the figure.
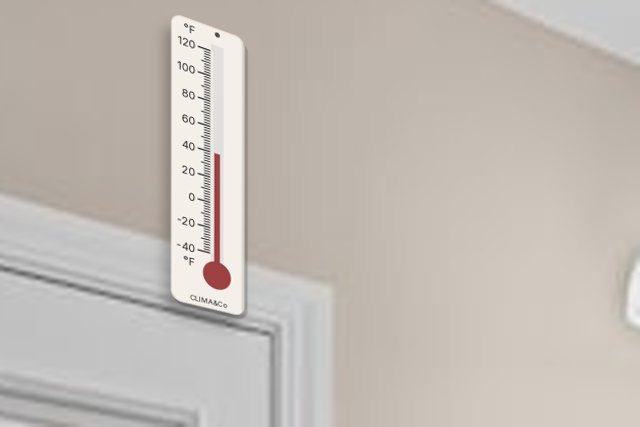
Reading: value=40 unit=°F
